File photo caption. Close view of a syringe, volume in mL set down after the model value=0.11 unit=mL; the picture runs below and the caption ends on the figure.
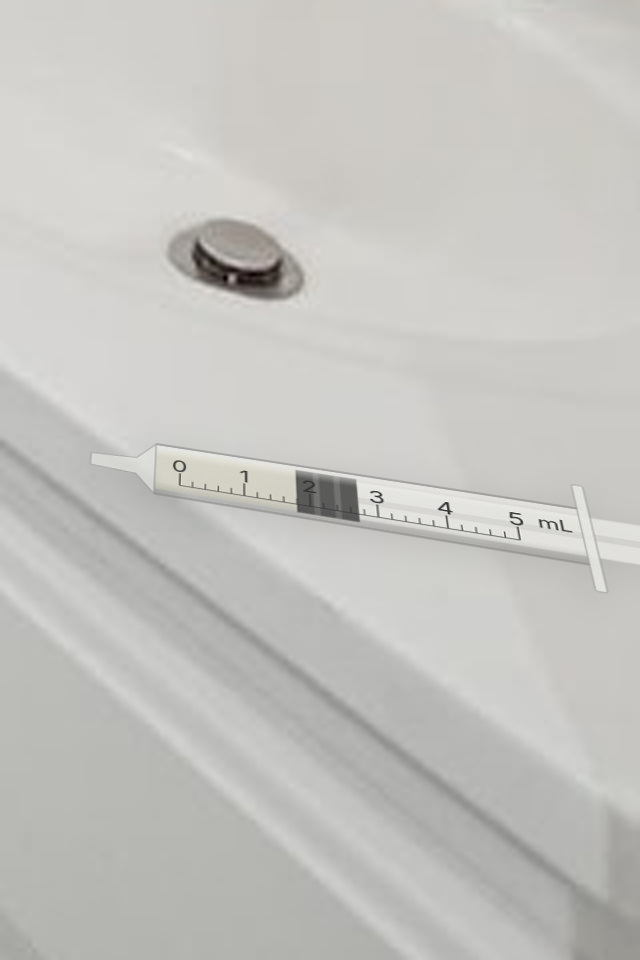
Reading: value=1.8 unit=mL
